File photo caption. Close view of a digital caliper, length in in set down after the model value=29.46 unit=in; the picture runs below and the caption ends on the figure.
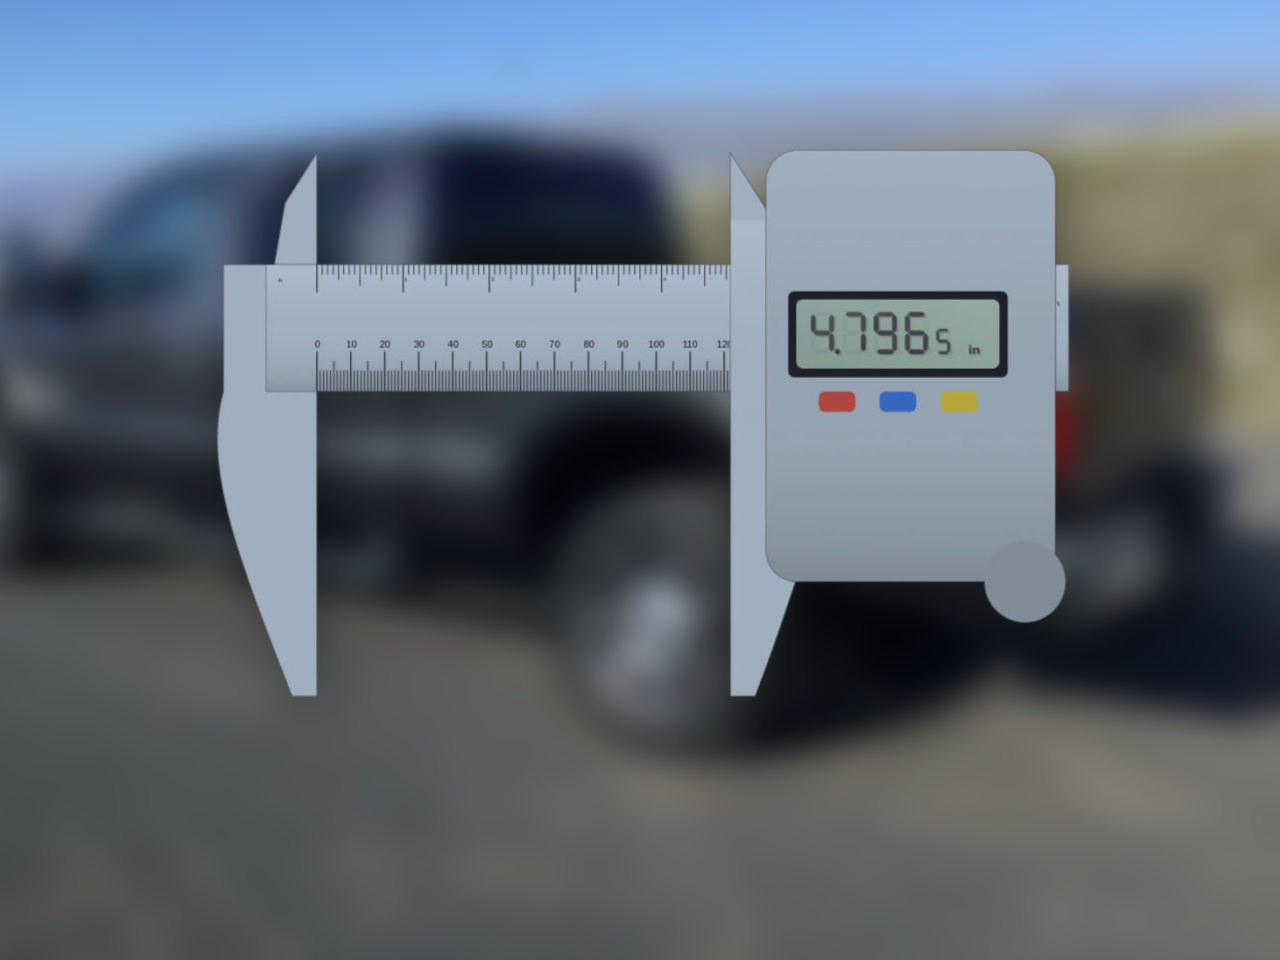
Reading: value=4.7965 unit=in
